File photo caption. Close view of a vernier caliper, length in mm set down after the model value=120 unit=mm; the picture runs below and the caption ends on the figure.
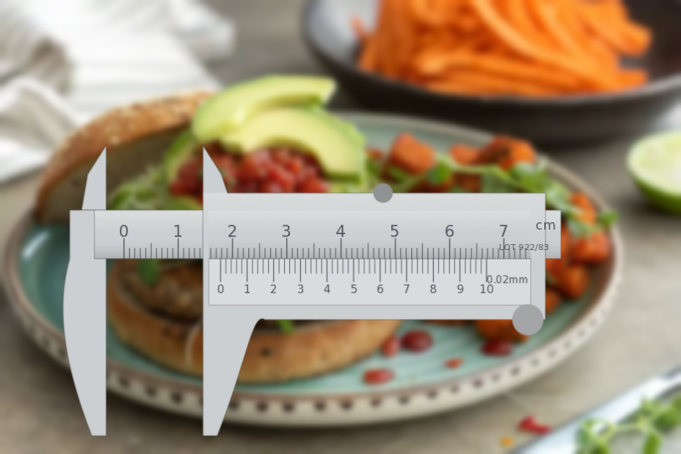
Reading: value=17.8 unit=mm
